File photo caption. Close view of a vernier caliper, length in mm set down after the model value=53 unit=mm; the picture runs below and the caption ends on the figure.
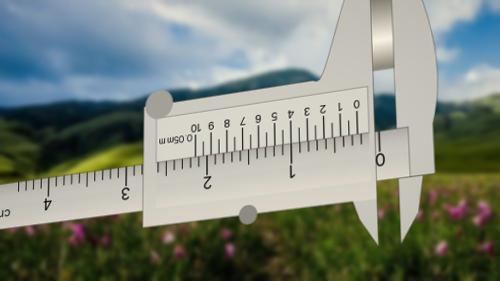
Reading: value=2.4 unit=mm
